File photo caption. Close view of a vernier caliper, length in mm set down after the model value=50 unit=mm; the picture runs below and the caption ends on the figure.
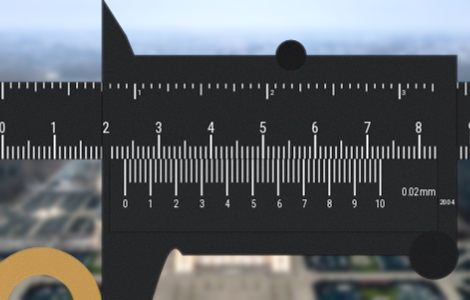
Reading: value=23.5 unit=mm
